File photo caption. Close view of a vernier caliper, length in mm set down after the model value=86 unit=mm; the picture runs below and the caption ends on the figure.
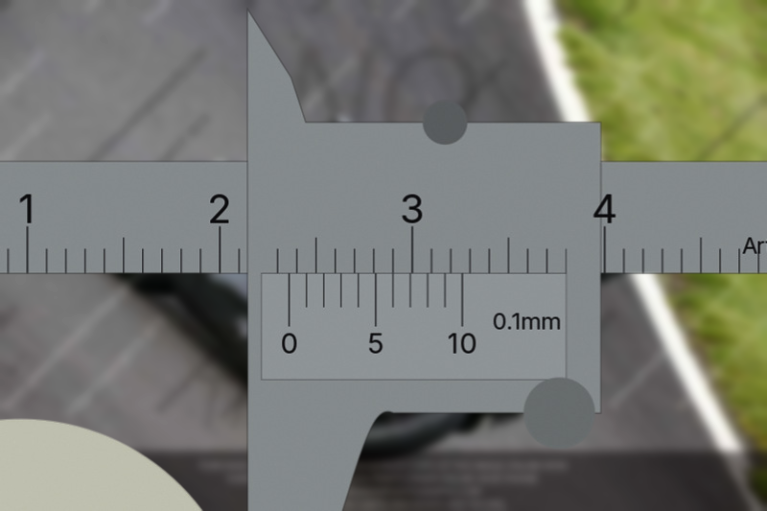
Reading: value=23.6 unit=mm
